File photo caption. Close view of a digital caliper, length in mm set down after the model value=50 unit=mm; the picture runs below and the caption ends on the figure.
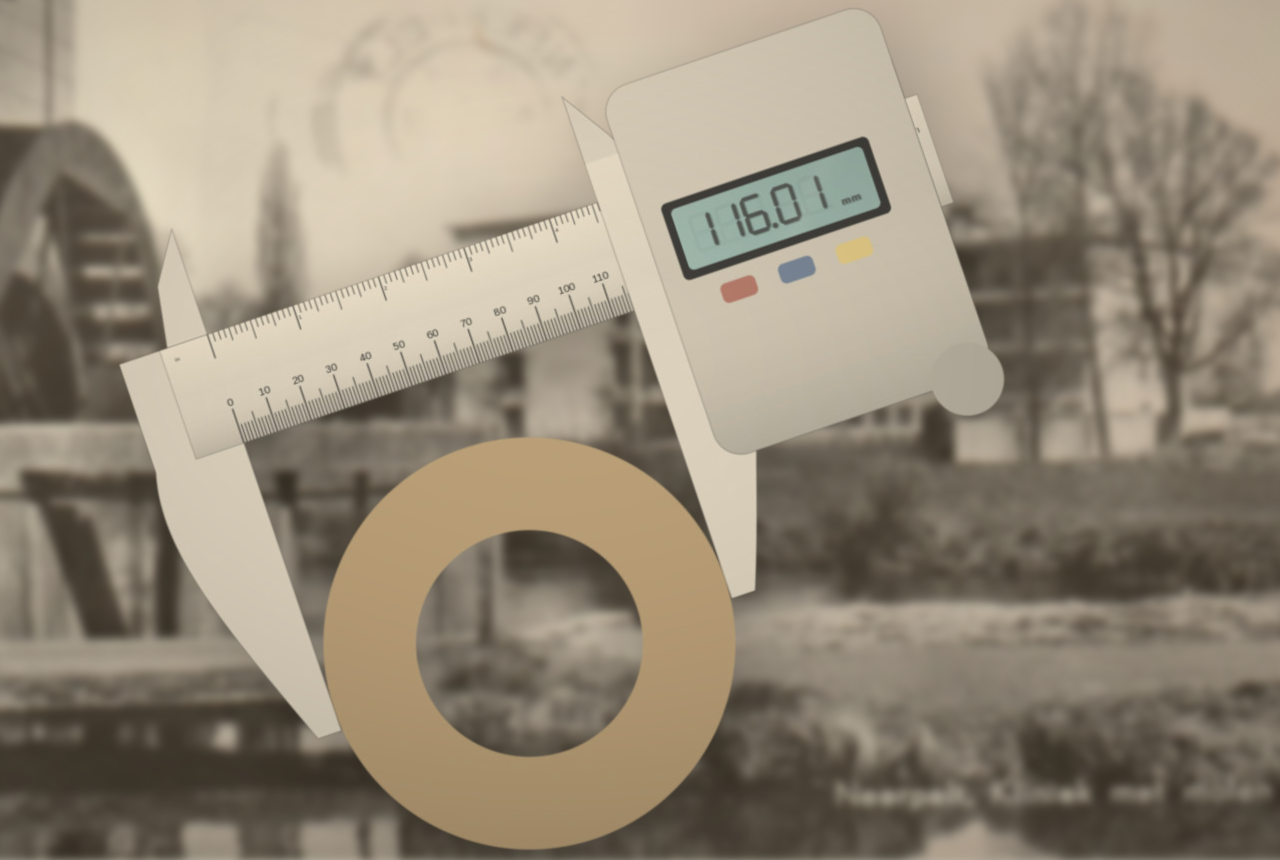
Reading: value=116.01 unit=mm
